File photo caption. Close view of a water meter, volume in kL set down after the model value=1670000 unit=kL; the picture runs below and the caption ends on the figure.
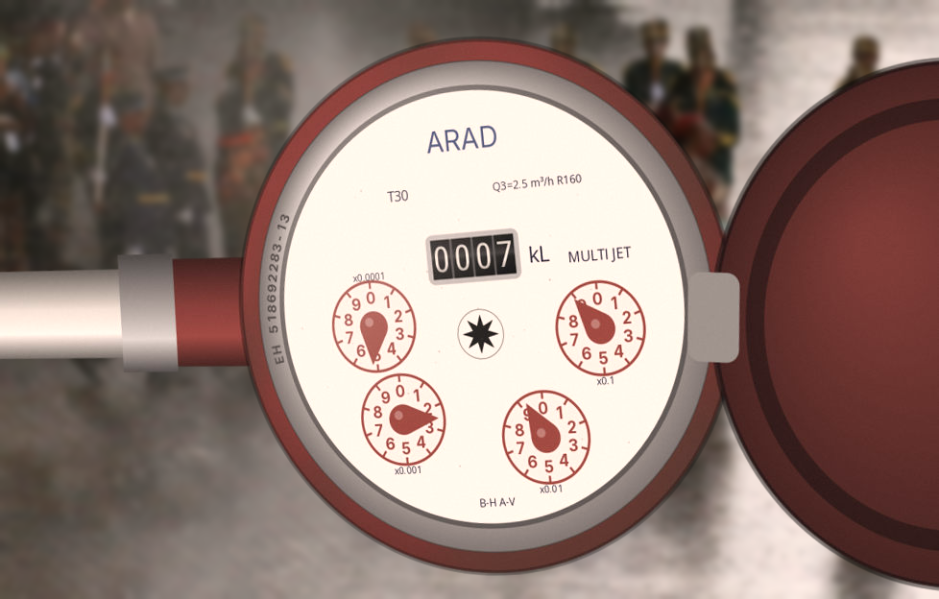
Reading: value=7.8925 unit=kL
